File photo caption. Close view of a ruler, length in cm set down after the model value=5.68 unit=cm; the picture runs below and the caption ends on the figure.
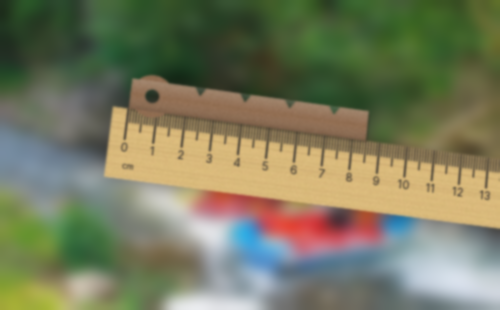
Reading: value=8.5 unit=cm
